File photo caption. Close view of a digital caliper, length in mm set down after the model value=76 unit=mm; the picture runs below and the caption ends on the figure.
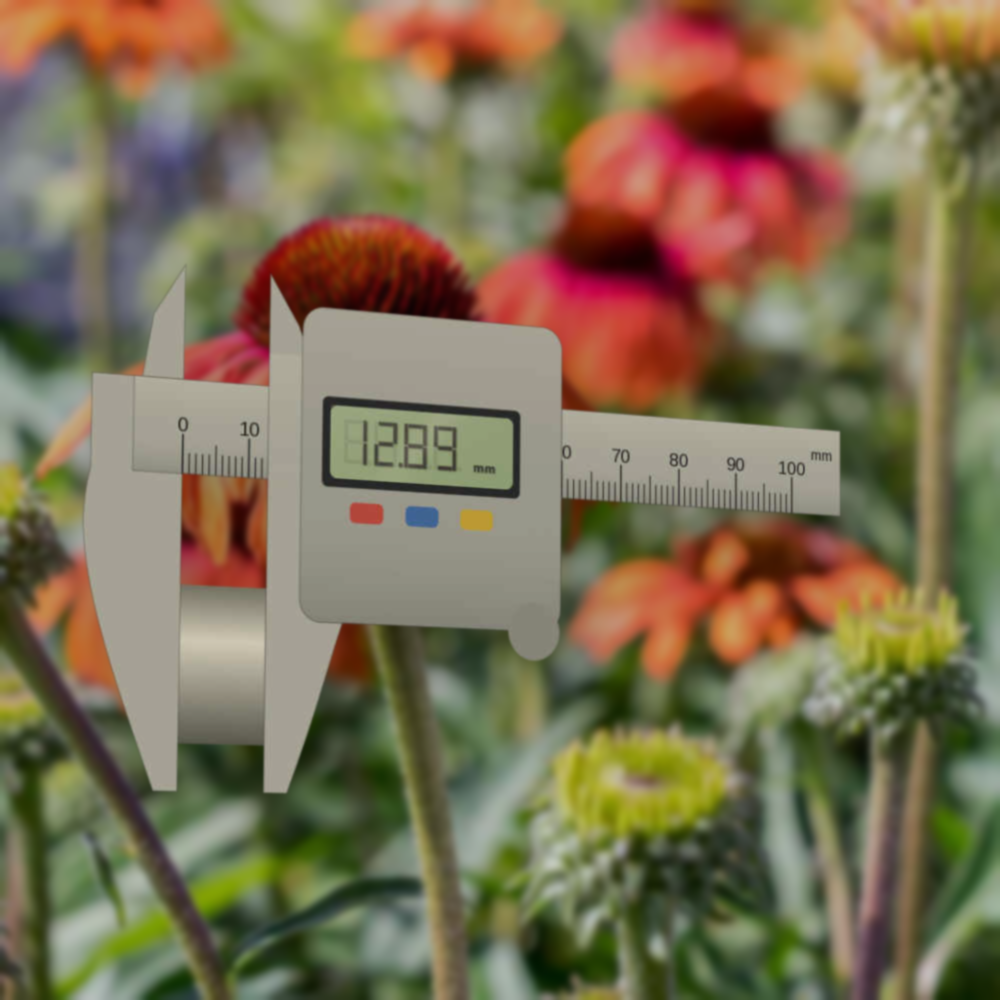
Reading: value=12.89 unit=mm
